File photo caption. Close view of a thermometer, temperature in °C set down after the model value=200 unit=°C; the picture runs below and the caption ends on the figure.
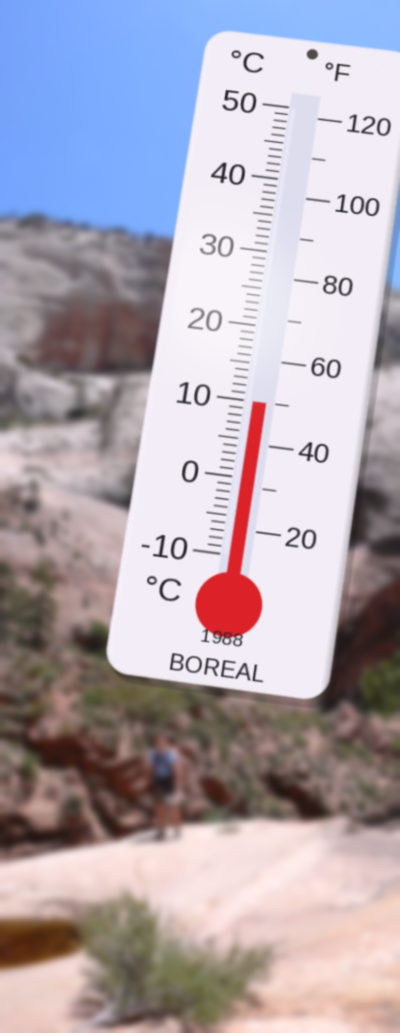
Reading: value=10 unit=°C
